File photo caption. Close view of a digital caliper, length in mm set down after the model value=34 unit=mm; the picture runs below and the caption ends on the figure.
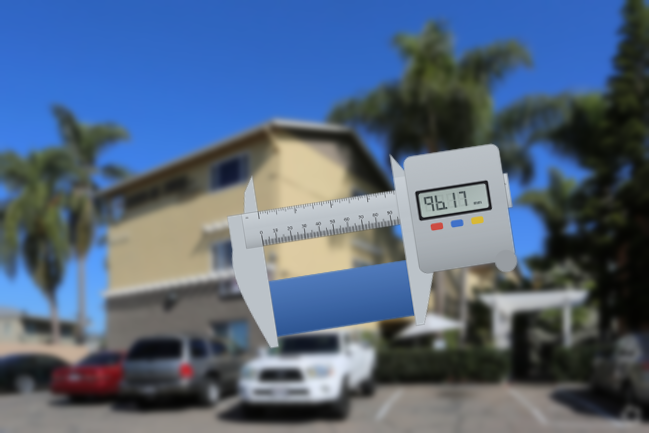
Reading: value=96.17 unit=mm
